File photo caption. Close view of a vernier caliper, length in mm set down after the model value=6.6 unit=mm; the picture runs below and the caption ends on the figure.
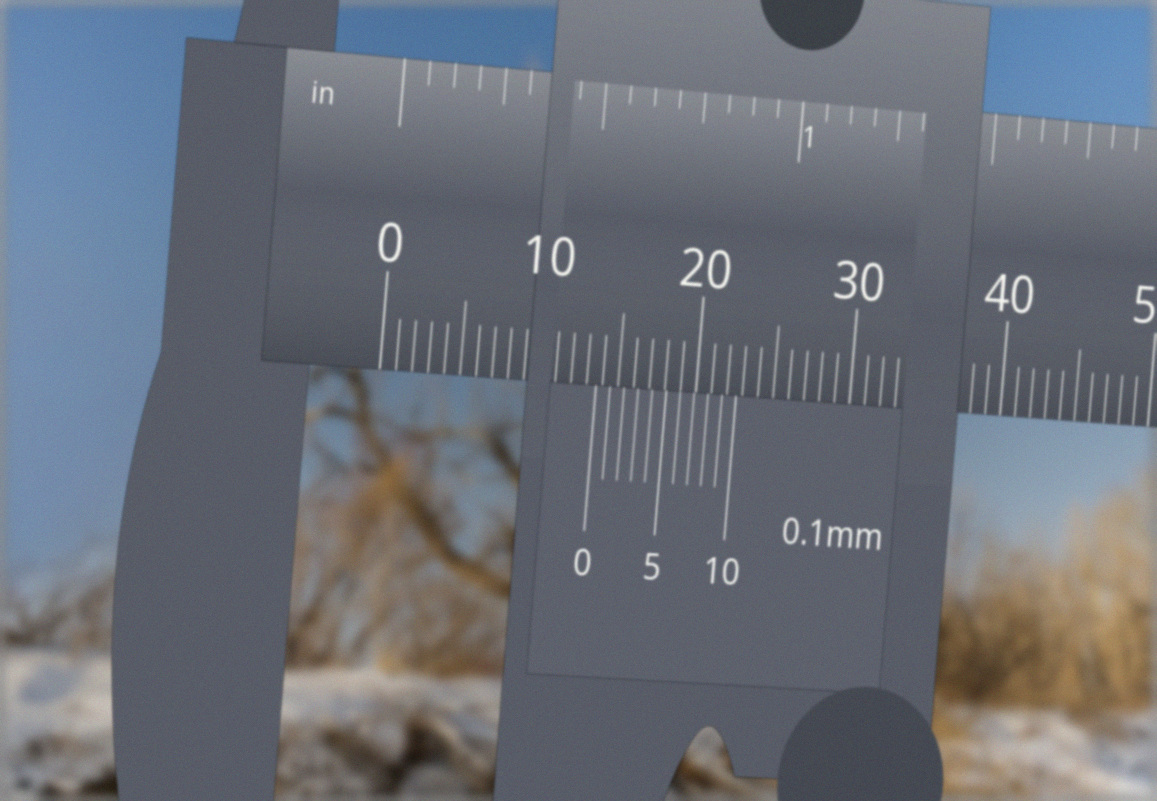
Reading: value=13.6 unit=mm
